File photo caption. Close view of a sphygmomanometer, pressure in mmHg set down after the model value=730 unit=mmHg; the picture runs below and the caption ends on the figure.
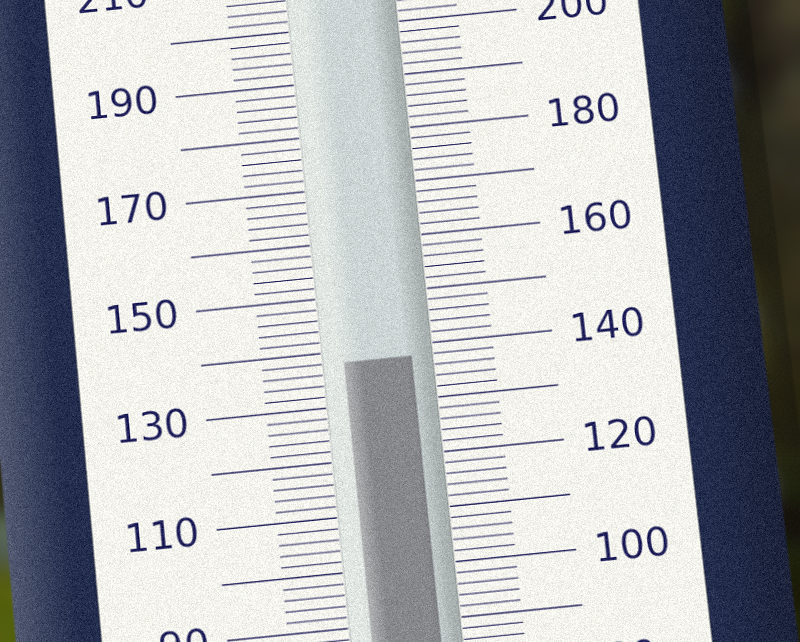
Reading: value=138 unit=mmHg
